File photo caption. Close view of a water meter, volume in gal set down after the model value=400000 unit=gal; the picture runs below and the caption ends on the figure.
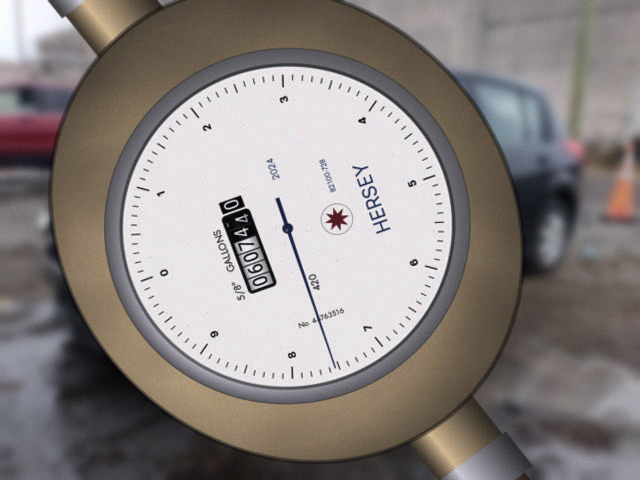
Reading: value=607437.5 unit=gal
